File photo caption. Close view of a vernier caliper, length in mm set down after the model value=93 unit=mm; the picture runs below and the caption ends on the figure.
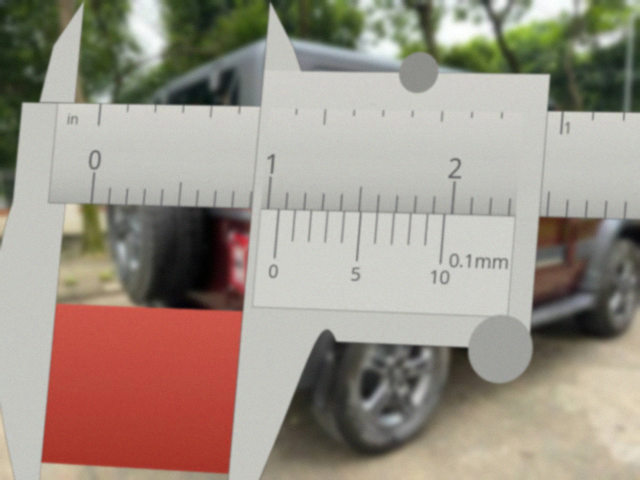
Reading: value=10.6 unit=mm
